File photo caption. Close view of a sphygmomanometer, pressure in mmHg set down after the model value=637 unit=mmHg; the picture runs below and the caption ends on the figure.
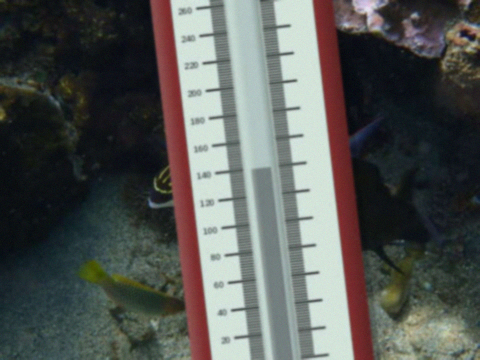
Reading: value=140 unit=mmHg
